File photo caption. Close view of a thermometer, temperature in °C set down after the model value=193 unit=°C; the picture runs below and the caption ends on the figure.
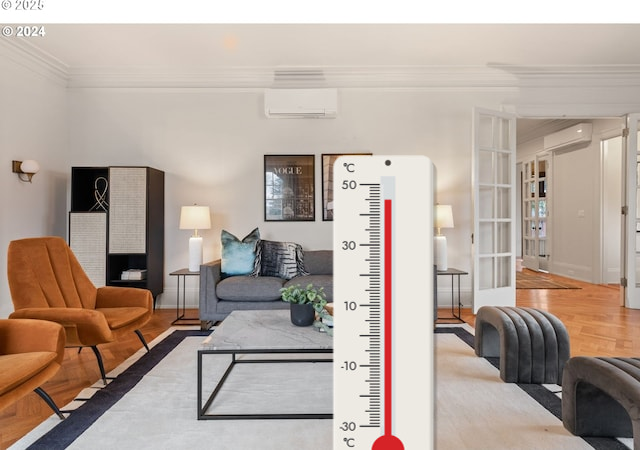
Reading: value=45 unit=°C
